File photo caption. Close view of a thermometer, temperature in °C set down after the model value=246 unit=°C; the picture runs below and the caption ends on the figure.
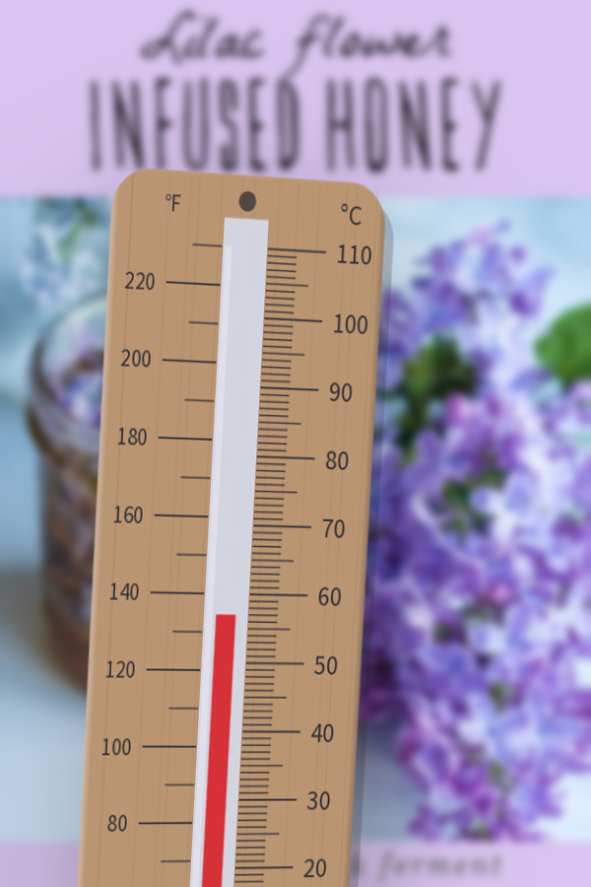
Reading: value=57 unit=°C
